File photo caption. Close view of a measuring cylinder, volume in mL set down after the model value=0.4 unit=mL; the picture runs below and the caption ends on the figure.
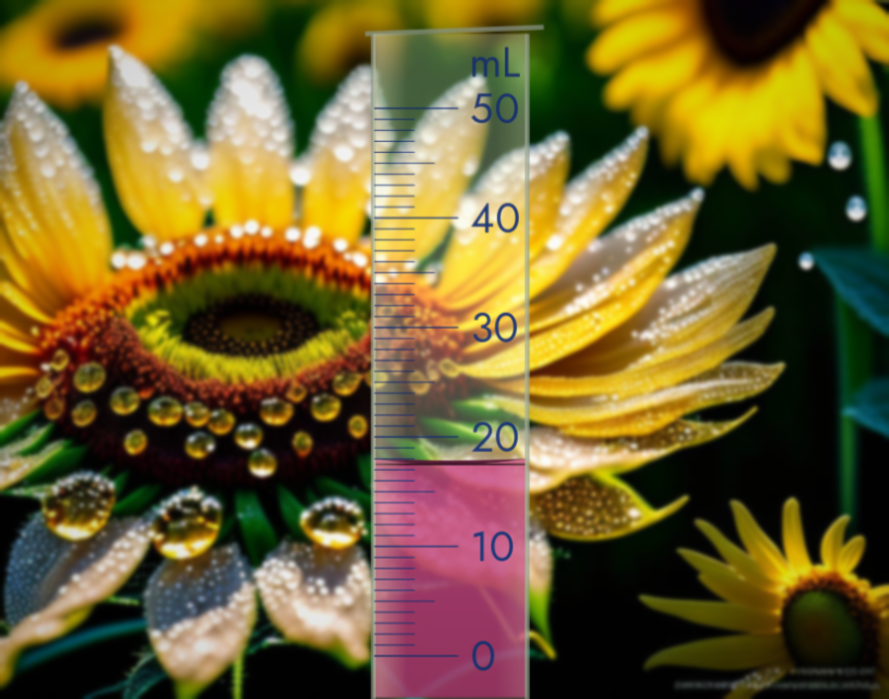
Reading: value=17.5 unit=mL
